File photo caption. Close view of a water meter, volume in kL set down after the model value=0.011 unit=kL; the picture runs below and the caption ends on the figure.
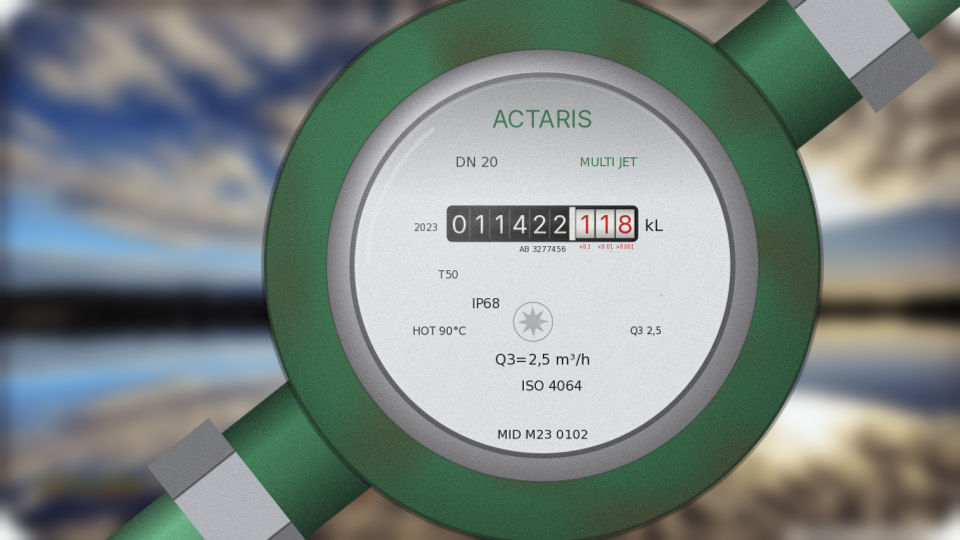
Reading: value=11422.118 unit=kL
